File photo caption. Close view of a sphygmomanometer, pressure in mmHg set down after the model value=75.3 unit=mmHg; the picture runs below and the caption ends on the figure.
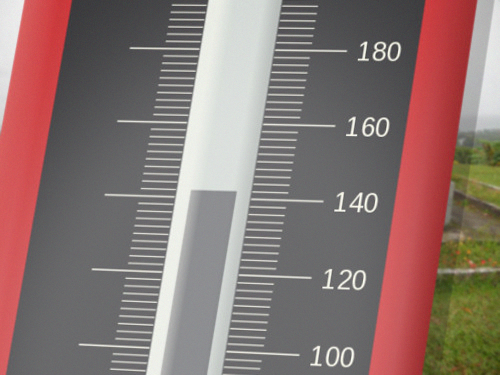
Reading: value=142 unit=mmHg
